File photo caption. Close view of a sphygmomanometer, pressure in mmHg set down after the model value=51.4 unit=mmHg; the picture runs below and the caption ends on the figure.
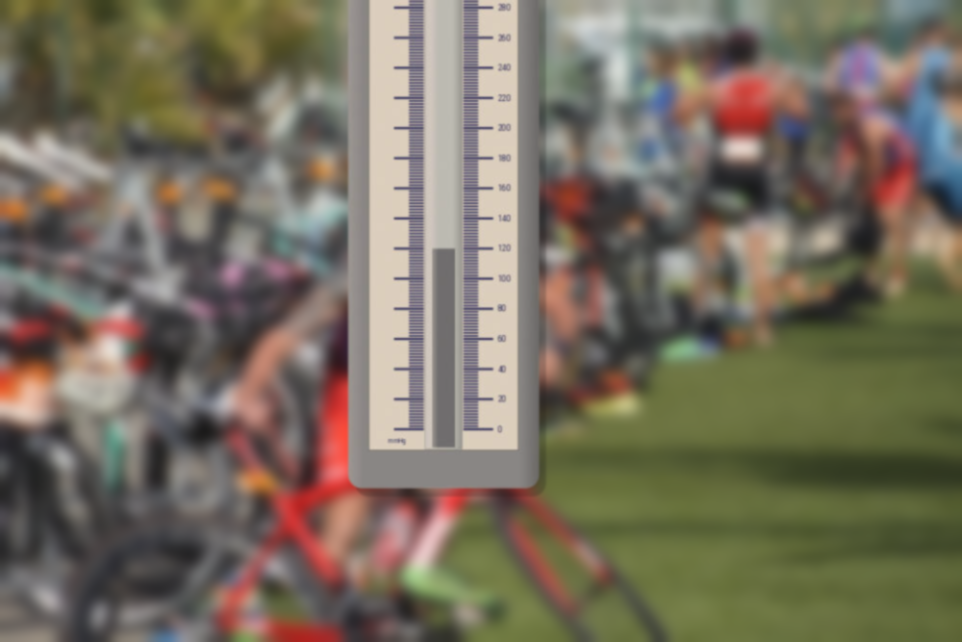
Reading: value=120 unit=mmHg
